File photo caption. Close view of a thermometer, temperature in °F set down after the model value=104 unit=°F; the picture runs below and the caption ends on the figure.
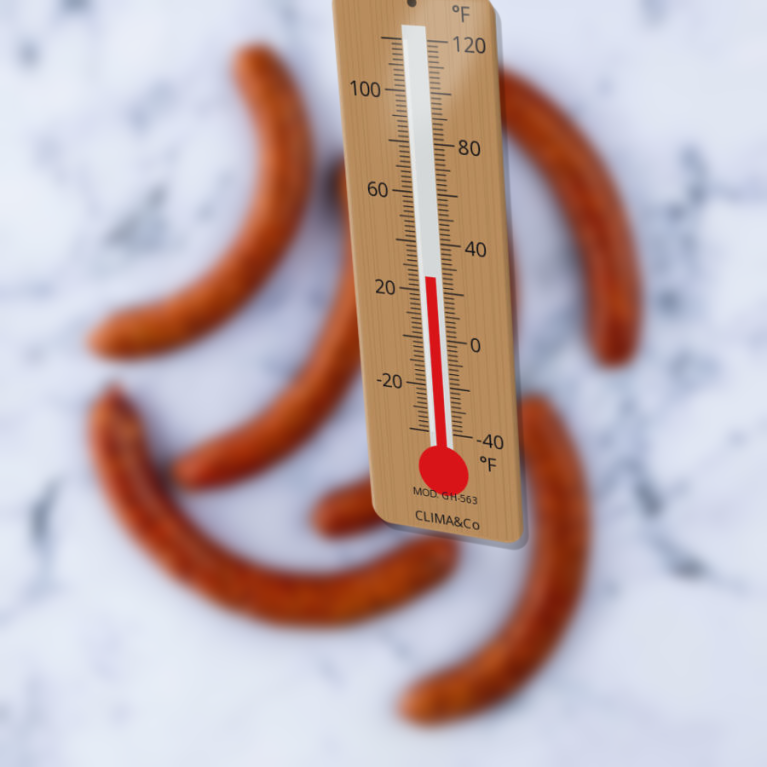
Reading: value=26 unit=°F
